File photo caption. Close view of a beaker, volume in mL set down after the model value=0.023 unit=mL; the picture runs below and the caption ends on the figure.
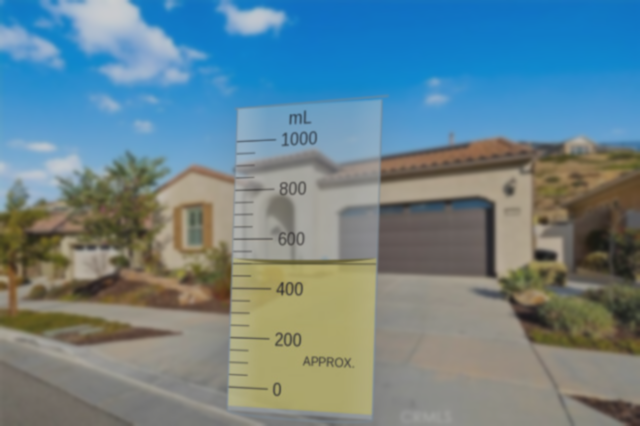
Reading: value=500 unit=mL
